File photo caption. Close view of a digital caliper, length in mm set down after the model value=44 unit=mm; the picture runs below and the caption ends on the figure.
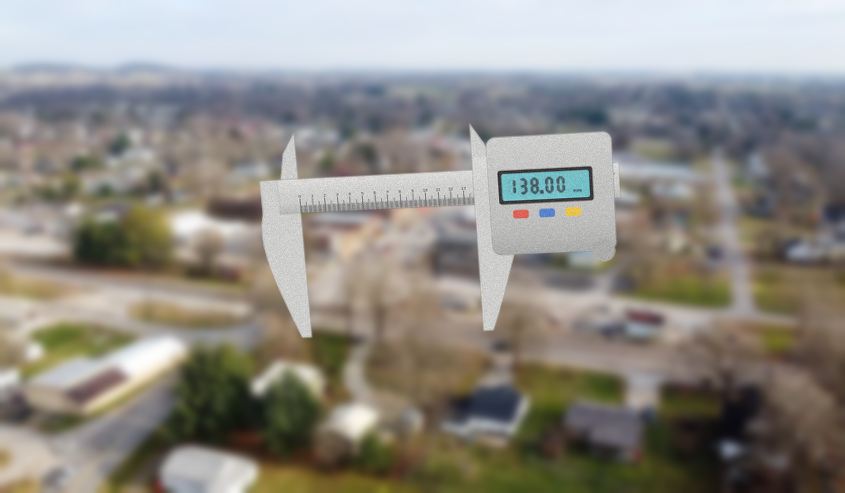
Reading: value=138.00 unit=mm
